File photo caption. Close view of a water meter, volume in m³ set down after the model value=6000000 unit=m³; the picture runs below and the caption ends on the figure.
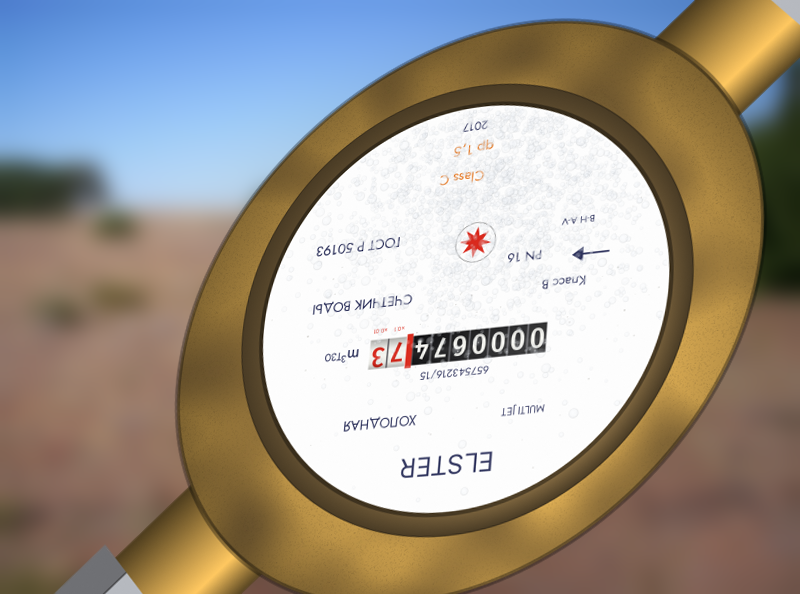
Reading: value=674.73 unit=m³
